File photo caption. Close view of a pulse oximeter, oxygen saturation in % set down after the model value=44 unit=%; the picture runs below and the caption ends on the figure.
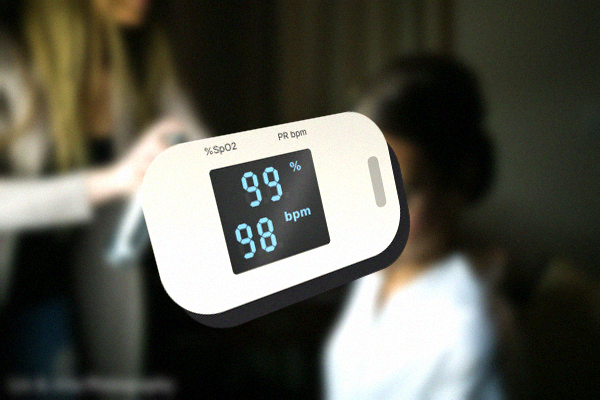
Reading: value=99 unit=%
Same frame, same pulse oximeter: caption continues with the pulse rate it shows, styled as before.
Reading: value=98 unit=bpm
